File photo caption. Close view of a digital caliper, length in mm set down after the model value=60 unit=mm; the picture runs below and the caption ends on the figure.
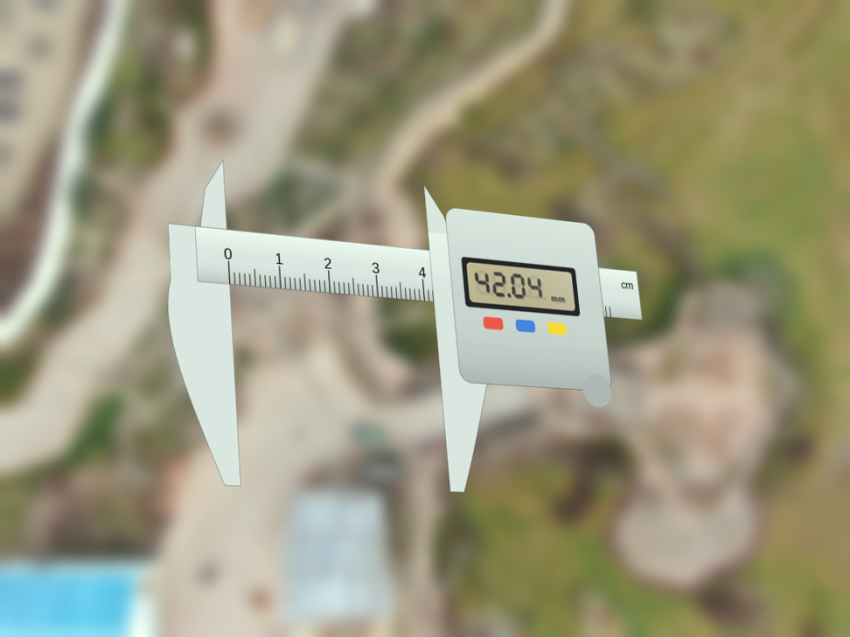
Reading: value=42.04 unit=mm
